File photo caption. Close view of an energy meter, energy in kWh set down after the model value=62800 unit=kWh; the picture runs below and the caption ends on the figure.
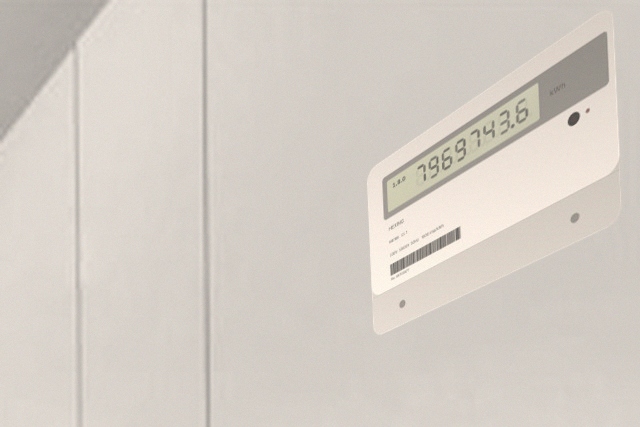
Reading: value=7969743.6 unit=kWh
